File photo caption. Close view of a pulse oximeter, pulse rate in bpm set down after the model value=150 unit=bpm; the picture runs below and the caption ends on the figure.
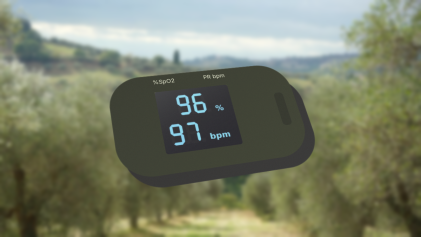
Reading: value=97 unit=bpm
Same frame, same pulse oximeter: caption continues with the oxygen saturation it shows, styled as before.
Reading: value=96 unit=%
